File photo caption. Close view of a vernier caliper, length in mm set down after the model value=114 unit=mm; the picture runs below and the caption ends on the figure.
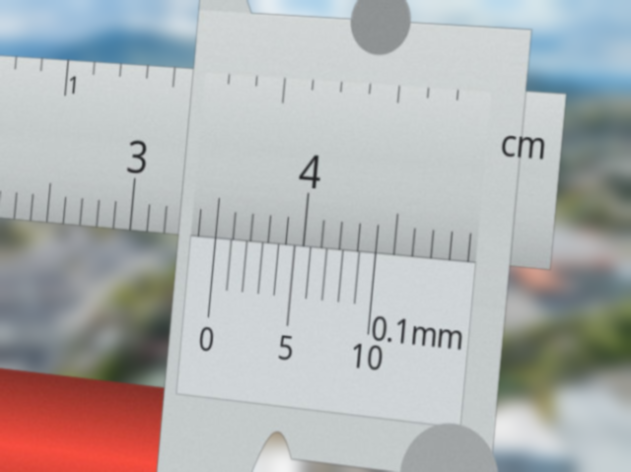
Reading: value=35.0 unit=mm
